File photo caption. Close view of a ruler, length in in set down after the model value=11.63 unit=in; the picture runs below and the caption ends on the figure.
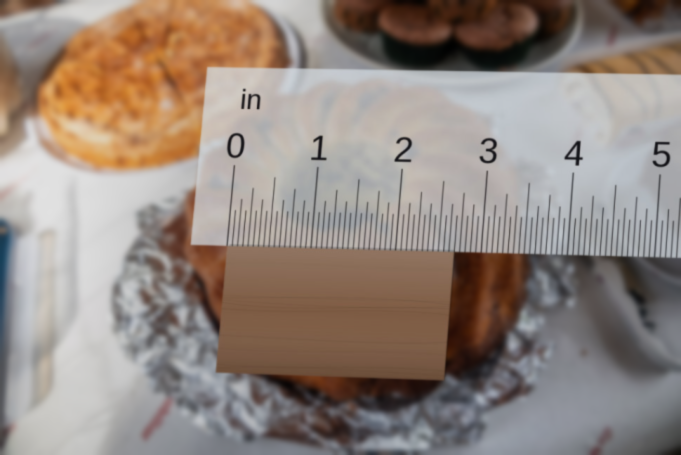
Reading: value=2.6875 unit=in
